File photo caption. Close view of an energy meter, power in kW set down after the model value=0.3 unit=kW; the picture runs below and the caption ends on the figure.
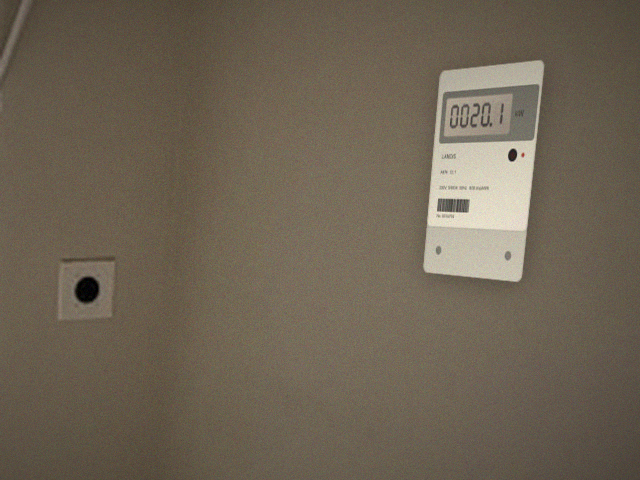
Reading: value=20.1 unit=kW
